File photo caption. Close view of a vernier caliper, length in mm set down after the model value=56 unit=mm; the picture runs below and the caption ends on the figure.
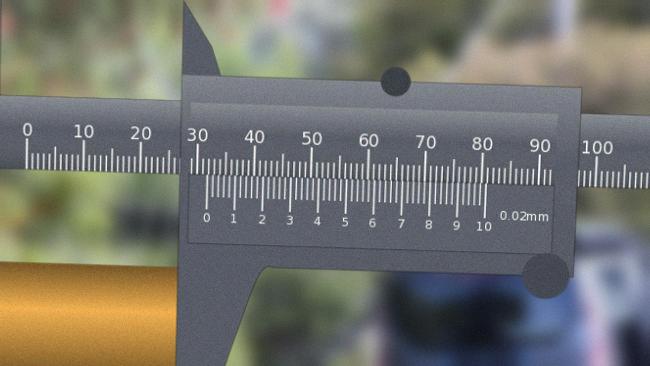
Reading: value=31.8 unit=mm
